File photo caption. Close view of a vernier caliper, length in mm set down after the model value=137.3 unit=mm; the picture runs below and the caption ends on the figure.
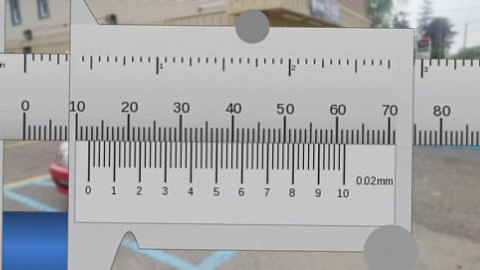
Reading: value=12.5 unit=mm
